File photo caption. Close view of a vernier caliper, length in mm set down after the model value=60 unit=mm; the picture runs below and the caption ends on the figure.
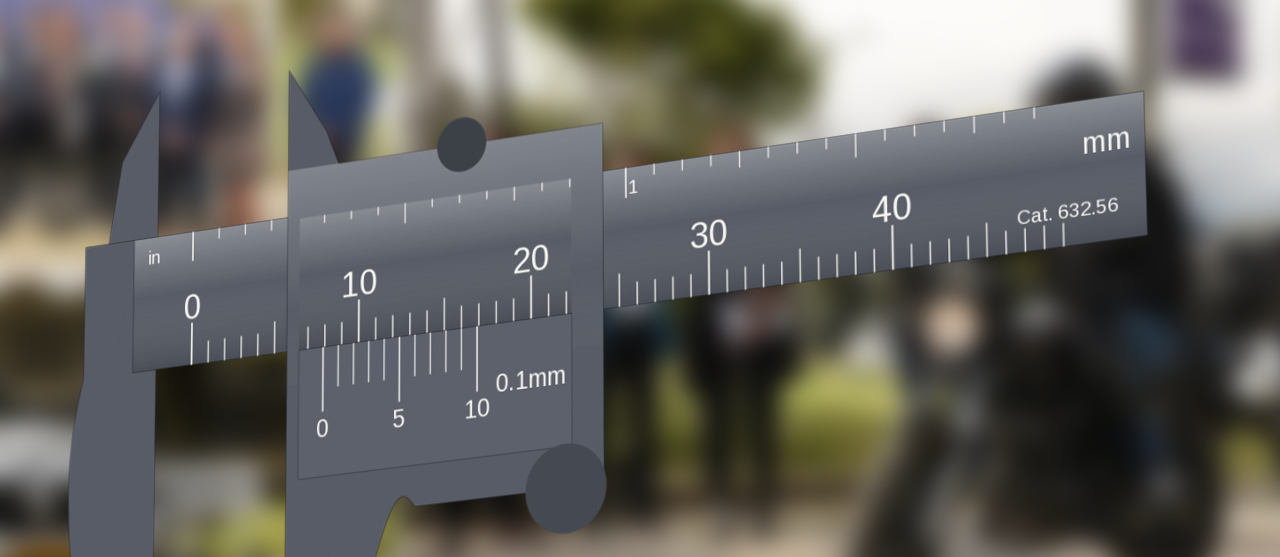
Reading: value=7.9 unit=mm
